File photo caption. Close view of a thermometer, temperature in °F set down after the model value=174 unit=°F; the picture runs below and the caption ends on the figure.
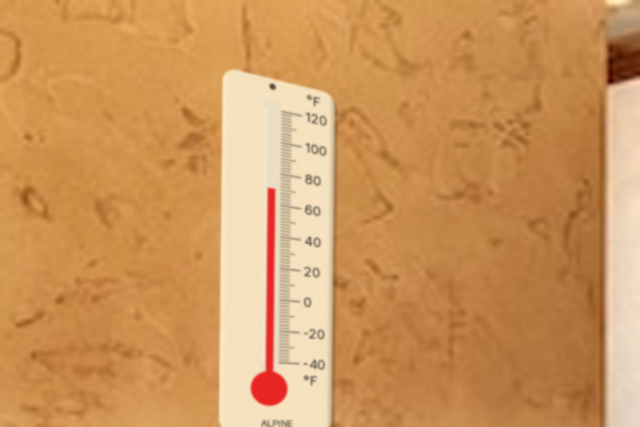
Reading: value=70 unit=°F
